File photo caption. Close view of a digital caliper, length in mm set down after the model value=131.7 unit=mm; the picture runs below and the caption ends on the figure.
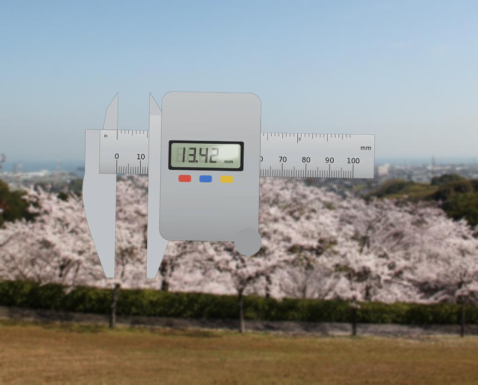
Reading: value=13.42 unit=mm
